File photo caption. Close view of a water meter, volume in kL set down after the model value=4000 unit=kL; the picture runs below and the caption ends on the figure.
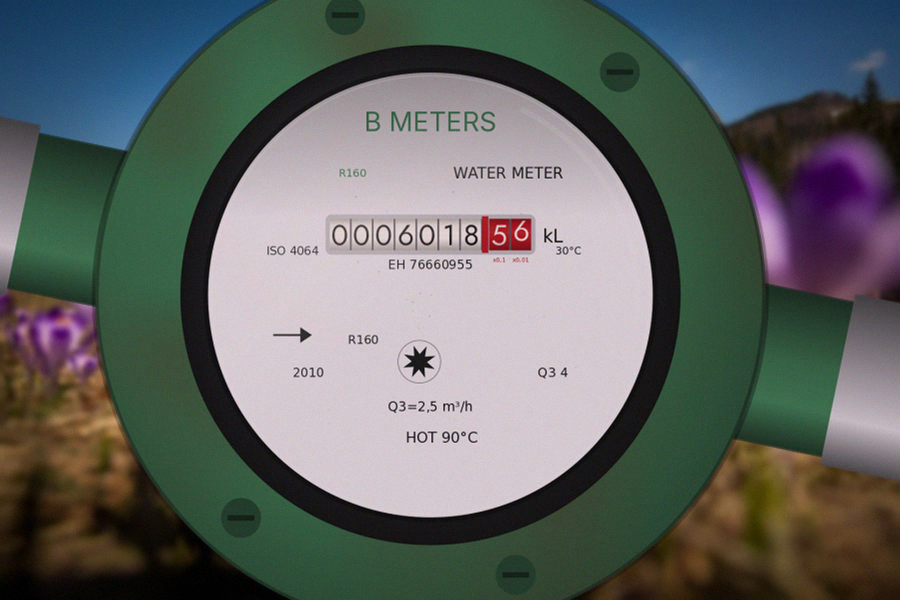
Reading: value=6018.56 unit=kL
